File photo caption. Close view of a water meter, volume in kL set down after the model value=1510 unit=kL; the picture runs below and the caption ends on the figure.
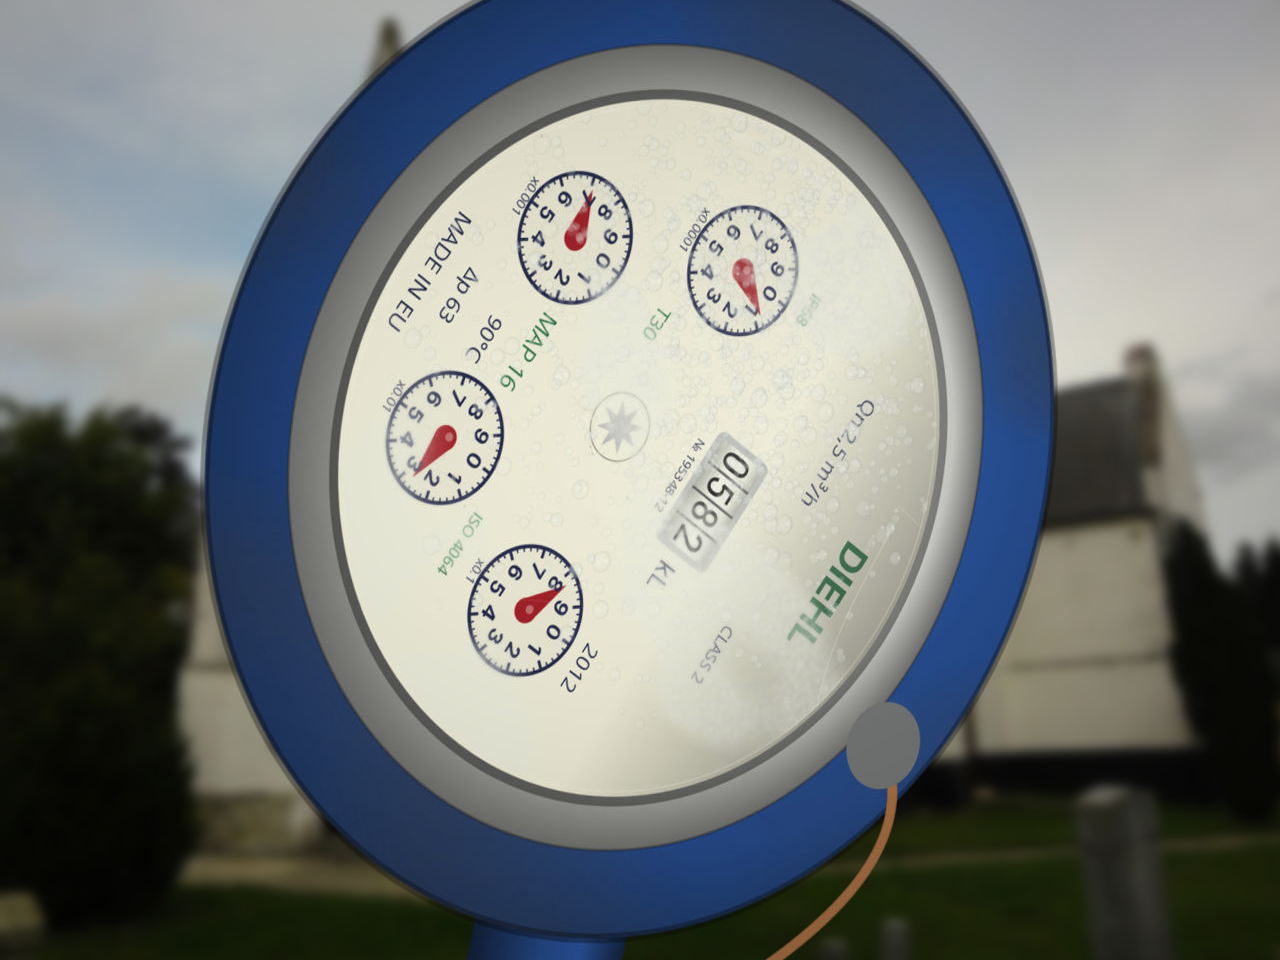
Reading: value=582.8270 unit=kL
